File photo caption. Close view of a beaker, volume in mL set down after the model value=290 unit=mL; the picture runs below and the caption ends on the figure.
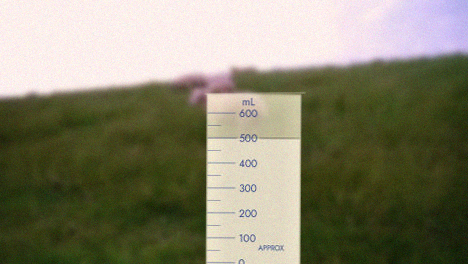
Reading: value=500 unit=mL
